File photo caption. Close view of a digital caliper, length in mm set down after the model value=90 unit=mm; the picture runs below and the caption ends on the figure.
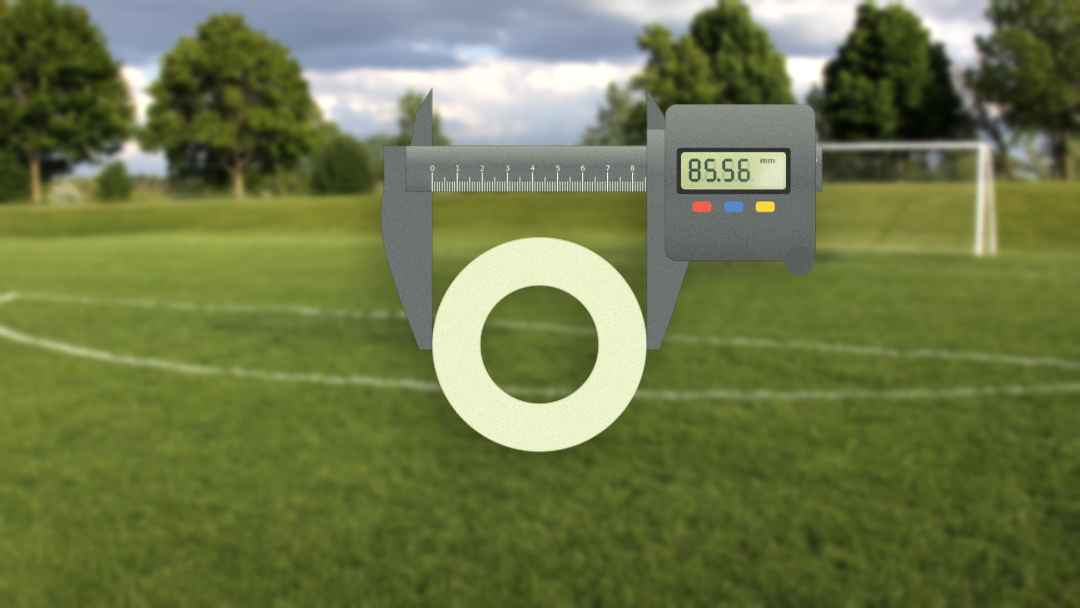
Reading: value=85.56 unit=mm
